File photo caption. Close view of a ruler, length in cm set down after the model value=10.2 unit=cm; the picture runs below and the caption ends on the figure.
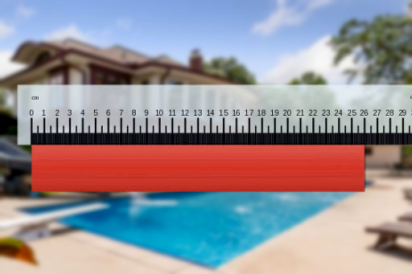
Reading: value=26 unit=cm
